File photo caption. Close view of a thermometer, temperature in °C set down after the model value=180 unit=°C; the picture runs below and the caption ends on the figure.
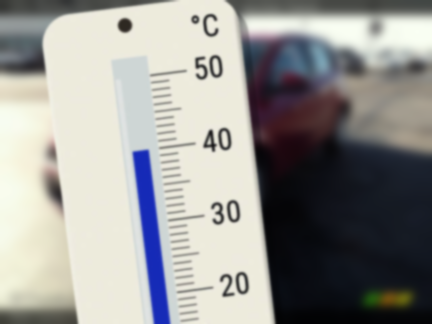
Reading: value=40 unit=°C
